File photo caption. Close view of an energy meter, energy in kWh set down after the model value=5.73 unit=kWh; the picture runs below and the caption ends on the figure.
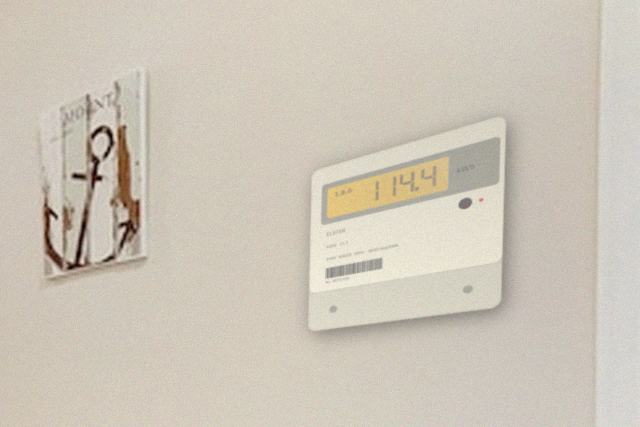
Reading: value=114.4 unit=kWh
